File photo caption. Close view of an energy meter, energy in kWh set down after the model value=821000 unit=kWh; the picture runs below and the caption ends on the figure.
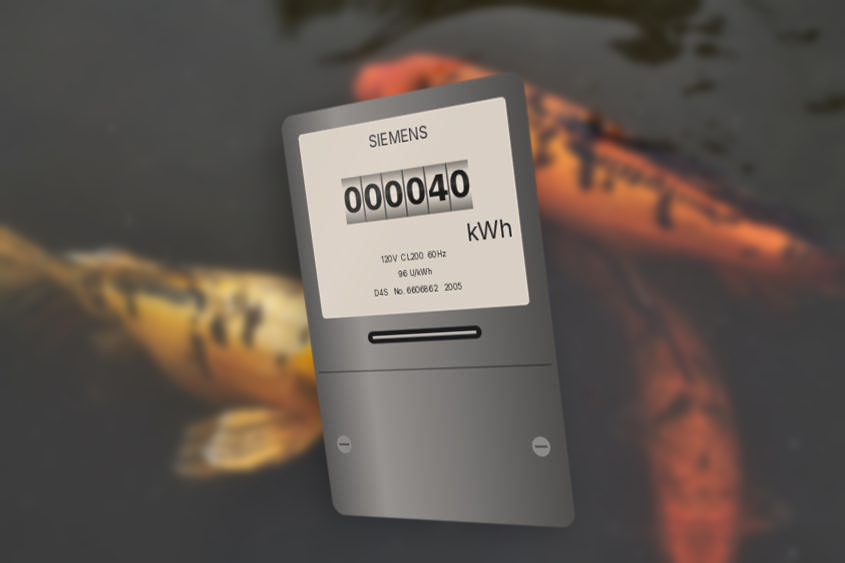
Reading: value=40 unit=kWh
